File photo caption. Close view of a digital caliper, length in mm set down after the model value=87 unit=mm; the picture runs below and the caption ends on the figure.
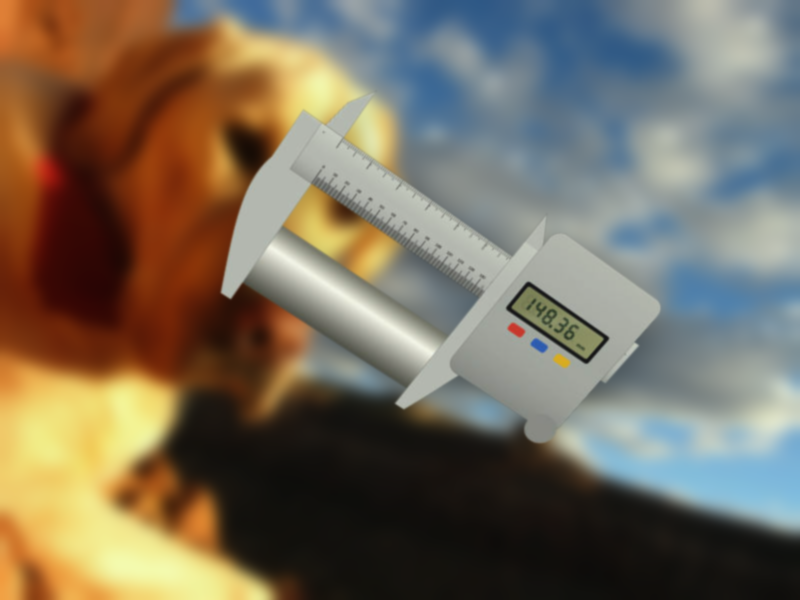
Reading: value=148.36 unit=mm
